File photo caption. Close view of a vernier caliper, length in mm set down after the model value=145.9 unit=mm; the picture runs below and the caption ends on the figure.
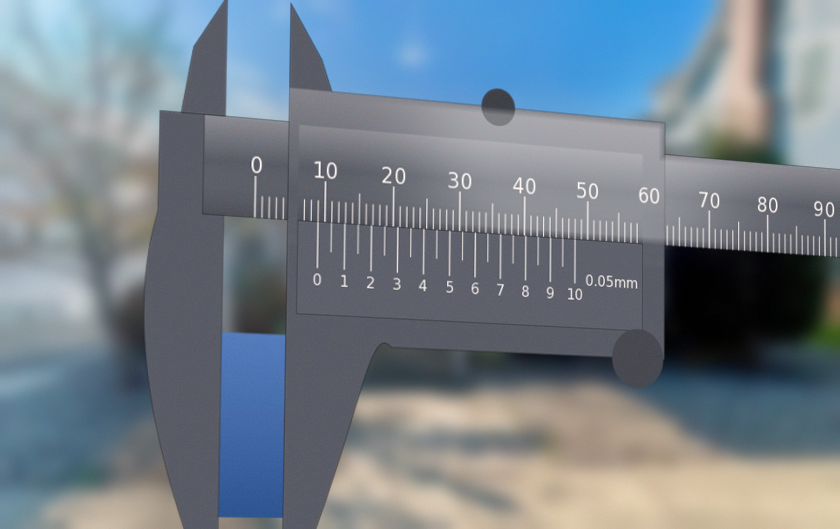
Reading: value=9.0 unit=mm
